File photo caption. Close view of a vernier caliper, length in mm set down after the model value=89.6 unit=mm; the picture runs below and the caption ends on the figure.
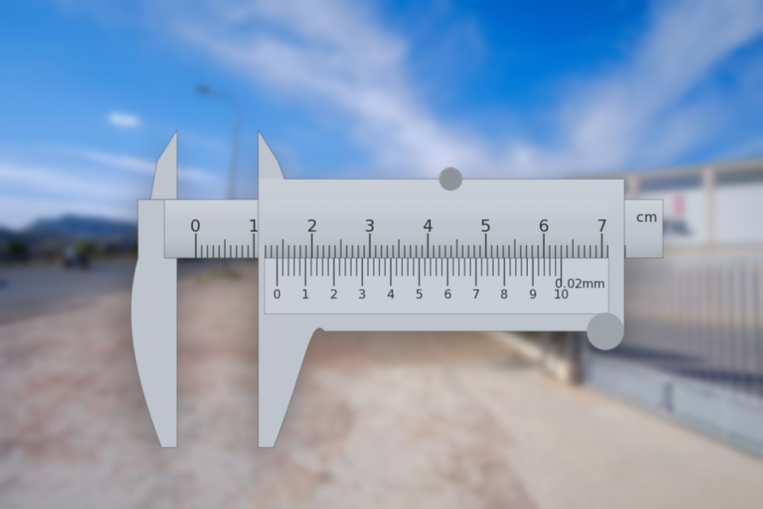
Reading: value=14.0 unit=mm
